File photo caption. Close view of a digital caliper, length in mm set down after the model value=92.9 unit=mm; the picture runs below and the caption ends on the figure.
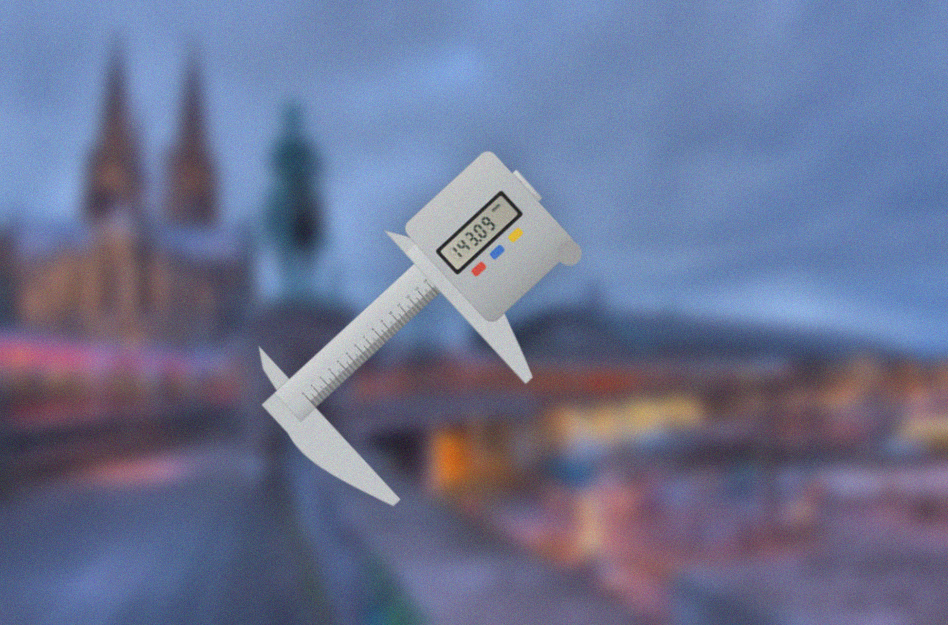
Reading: value=143.09 unit=mm
